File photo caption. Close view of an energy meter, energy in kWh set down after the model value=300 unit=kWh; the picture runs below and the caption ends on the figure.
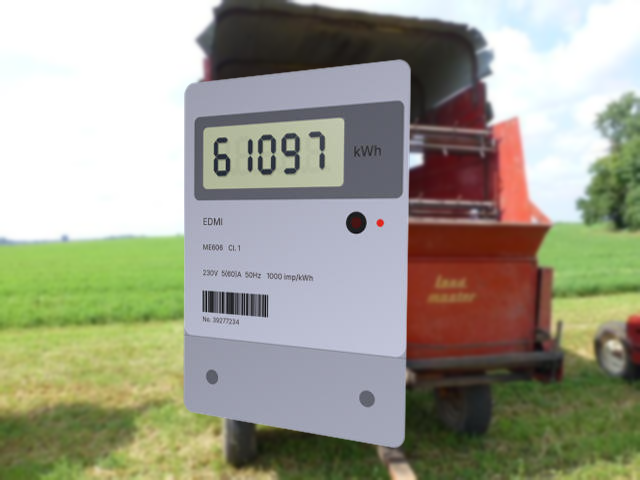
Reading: value=61097 unit=kWh
